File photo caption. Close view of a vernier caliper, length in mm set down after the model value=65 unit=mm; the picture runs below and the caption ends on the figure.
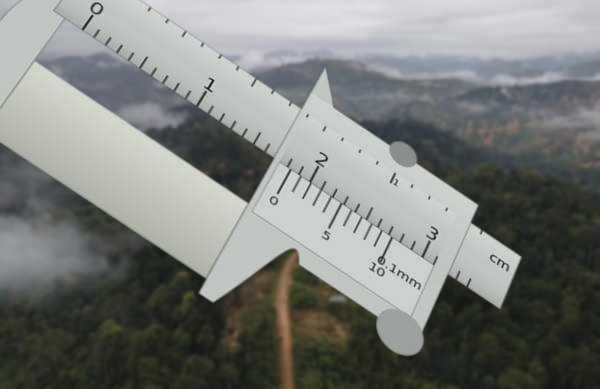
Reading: value=18.3 unit=mm
